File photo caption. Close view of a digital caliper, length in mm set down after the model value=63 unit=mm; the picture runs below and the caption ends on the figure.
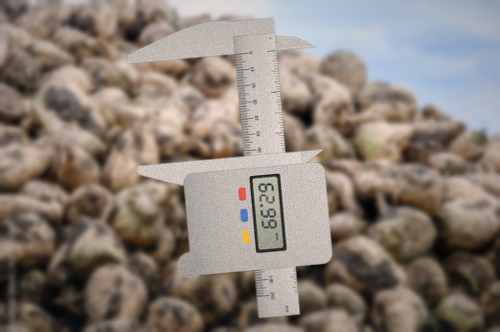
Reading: value=62.99 unit=mm
